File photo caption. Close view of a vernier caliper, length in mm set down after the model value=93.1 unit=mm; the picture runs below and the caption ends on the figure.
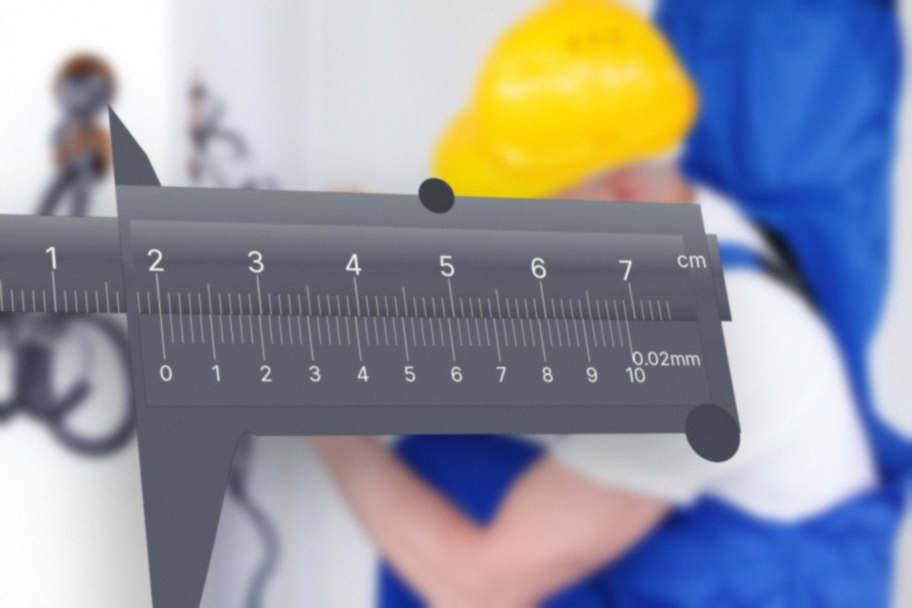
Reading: value=20.0 unit=mm
